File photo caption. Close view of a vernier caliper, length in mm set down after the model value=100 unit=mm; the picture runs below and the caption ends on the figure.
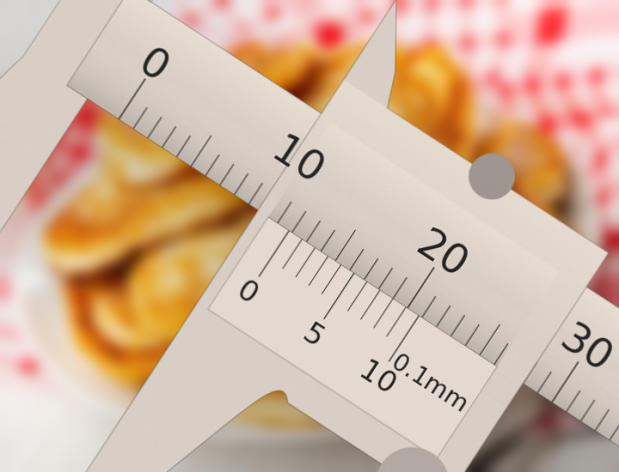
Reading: value=11.8 unit=mm
